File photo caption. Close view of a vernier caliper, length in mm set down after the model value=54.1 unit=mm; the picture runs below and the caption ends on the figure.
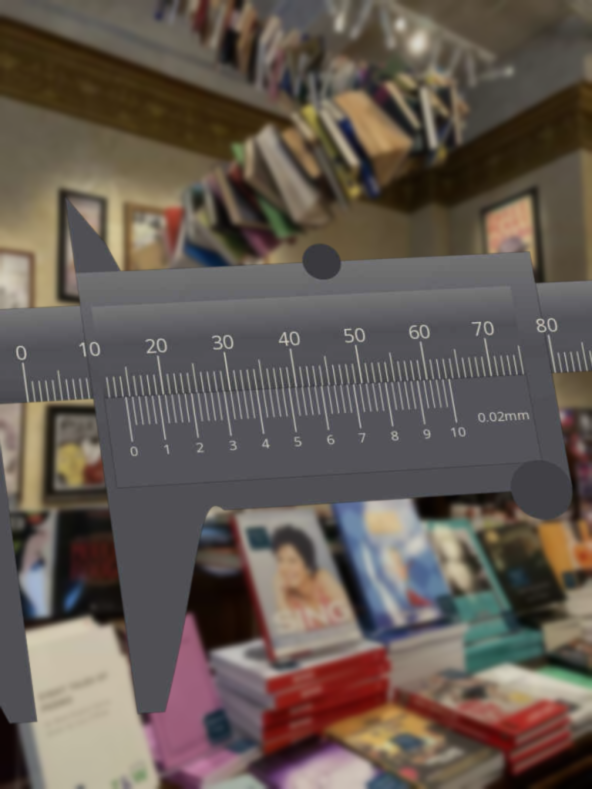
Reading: value=14.4 unit=mm
